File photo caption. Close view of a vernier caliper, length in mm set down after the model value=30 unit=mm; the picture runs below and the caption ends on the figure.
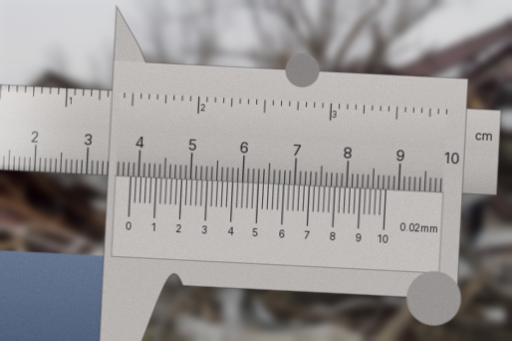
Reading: value=38.5 unit=mm
